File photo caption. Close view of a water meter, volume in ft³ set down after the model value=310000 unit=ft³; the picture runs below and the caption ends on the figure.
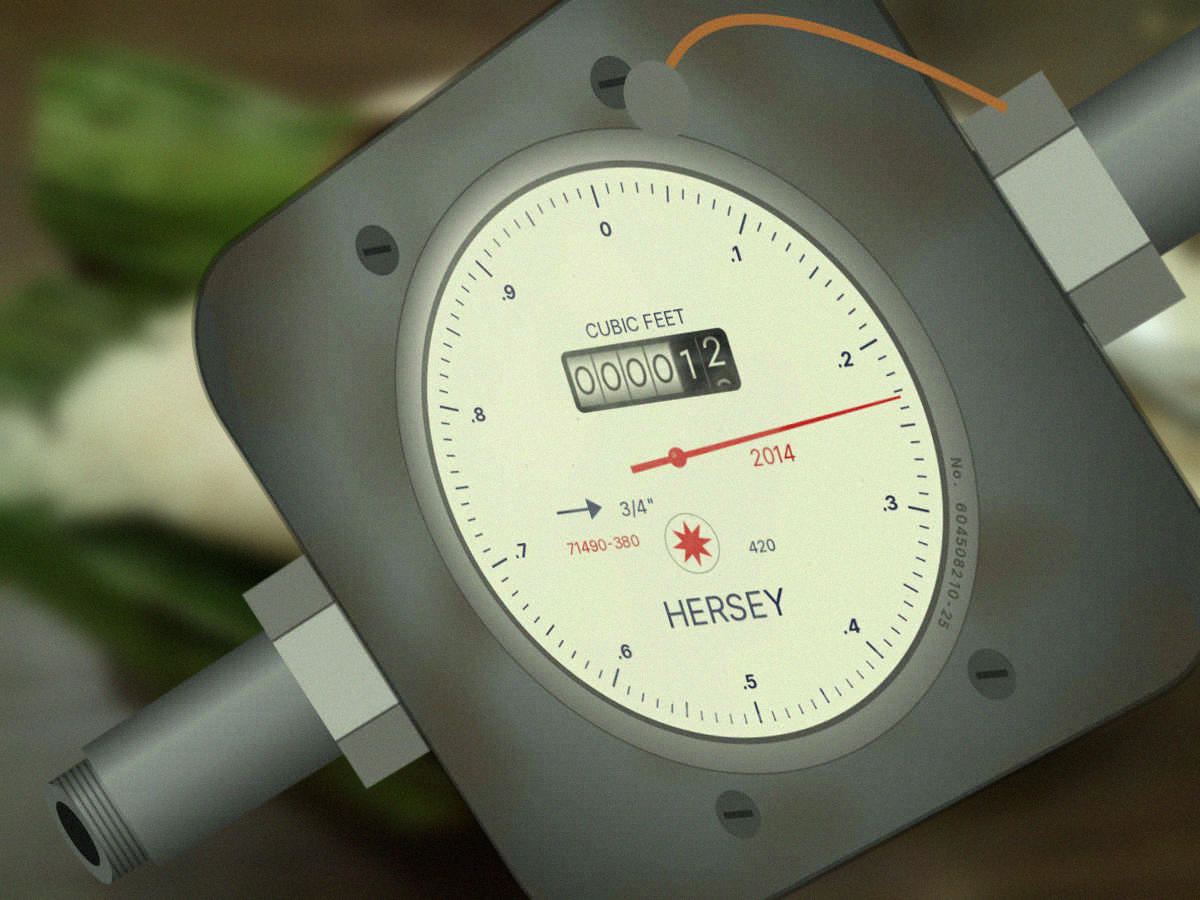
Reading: value=12.23 unit=ft³
